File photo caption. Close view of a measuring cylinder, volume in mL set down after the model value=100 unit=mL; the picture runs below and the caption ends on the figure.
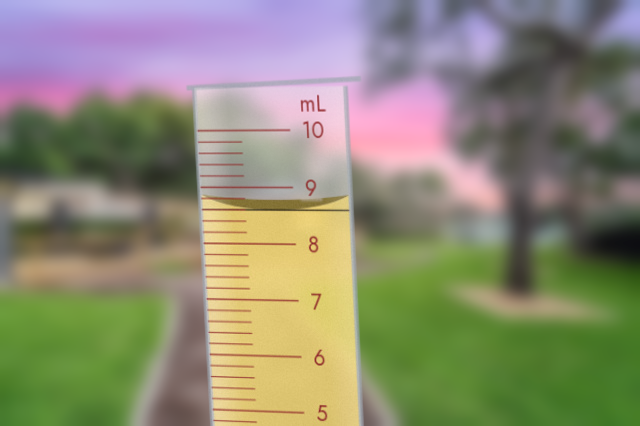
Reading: value=8.6 unit=mL
